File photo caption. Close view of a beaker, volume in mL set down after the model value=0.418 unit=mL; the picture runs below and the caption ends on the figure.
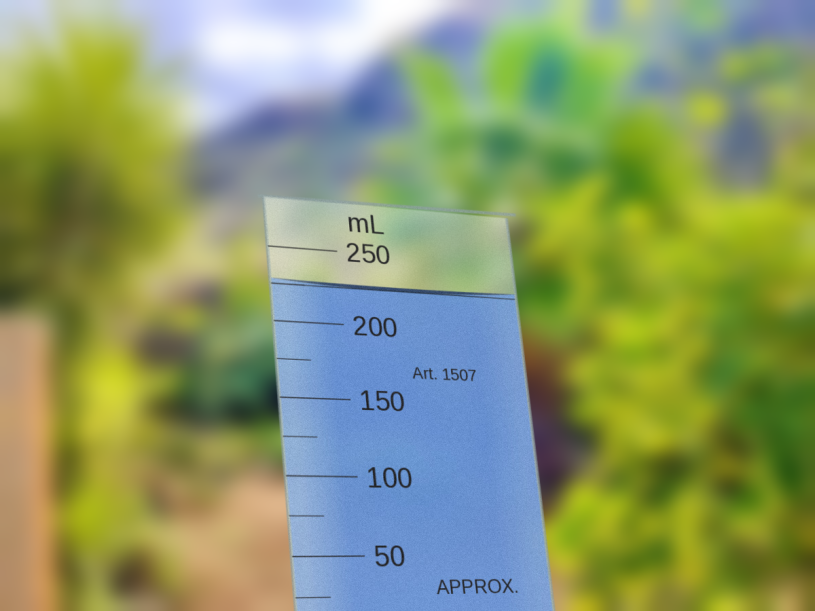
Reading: value=225 unit=mL
